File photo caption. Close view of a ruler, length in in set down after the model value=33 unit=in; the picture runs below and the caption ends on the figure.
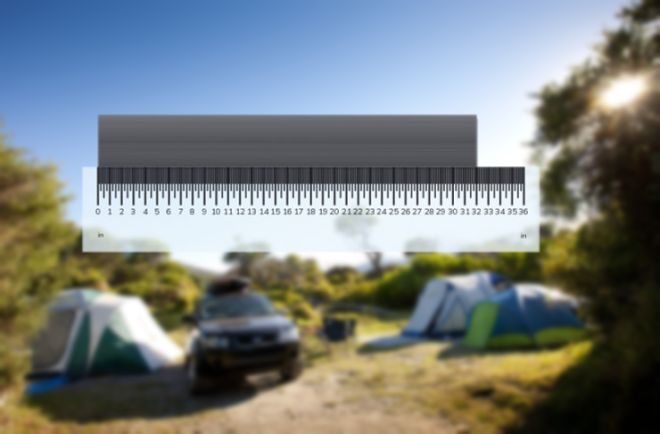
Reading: value=32 unit=in
